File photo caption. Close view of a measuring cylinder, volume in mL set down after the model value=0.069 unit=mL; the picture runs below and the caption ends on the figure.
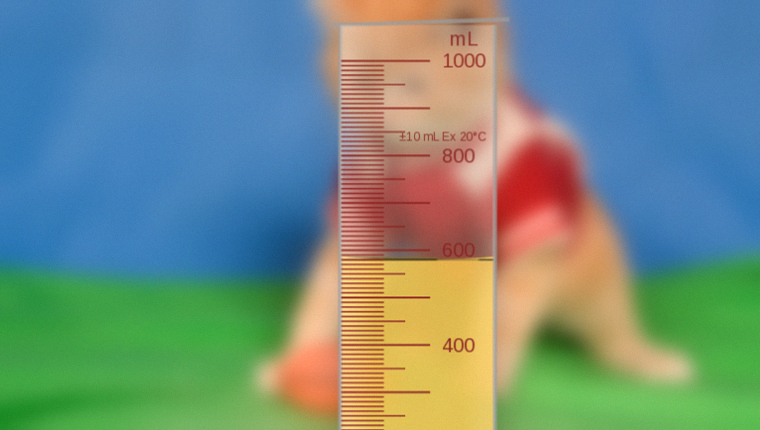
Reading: value=580 unit=mL
